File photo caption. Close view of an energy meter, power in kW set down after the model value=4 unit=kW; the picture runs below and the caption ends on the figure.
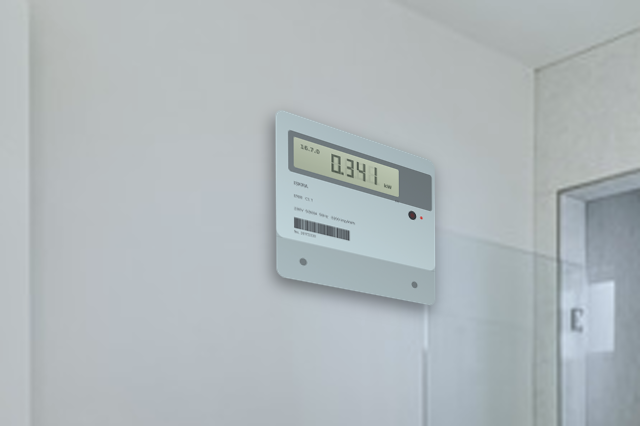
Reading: value=0.341 unit=kW
